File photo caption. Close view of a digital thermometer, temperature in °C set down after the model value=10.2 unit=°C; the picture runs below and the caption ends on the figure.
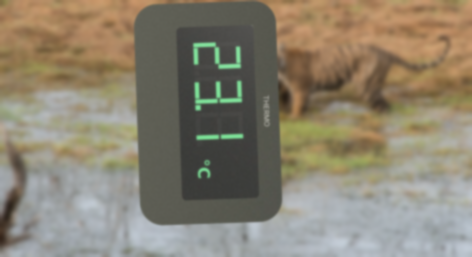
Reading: value=23.1 unit=°C
